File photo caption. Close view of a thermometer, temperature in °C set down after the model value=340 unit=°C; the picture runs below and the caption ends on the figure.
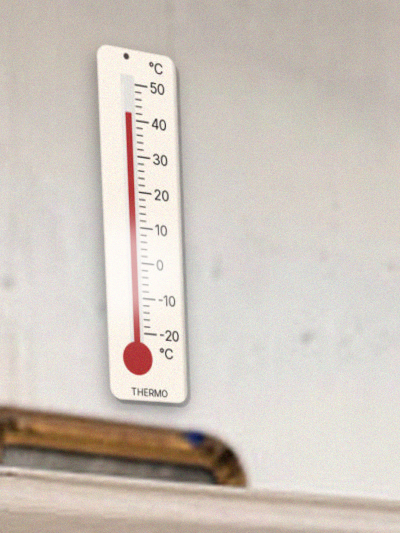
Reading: value=42 unit=°C
